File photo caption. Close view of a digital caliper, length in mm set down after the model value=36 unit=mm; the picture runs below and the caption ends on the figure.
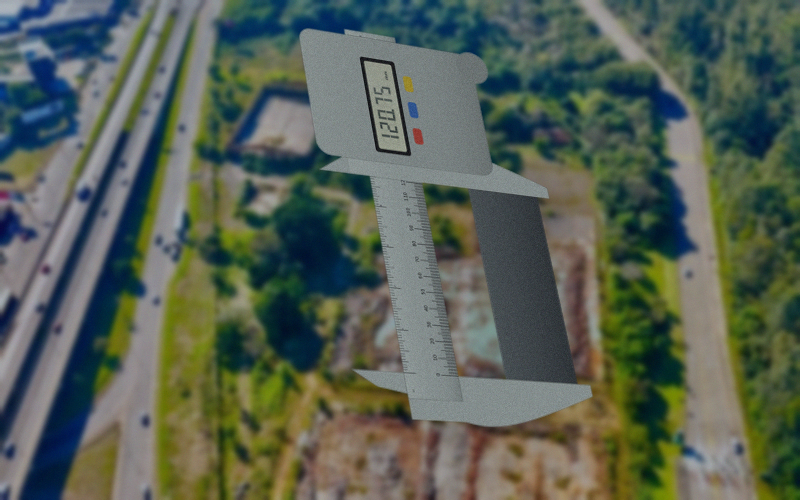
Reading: value=120.75 unit=mm
